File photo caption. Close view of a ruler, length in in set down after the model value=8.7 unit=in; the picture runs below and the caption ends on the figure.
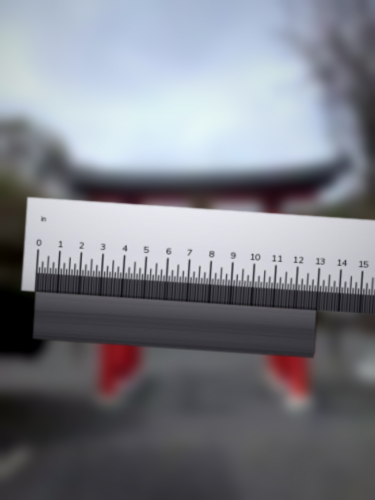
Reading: value=13 unit=in
